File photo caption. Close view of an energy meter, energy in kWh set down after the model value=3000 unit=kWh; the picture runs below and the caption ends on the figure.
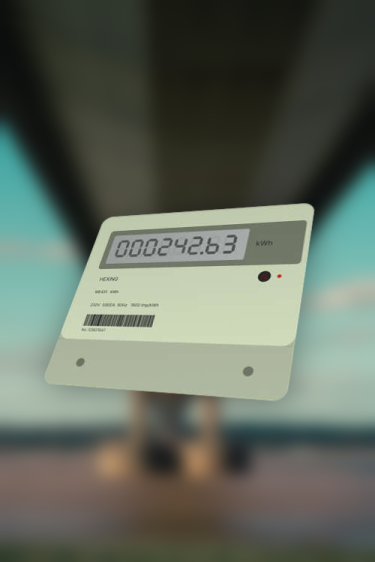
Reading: value=242.63 unit=kWh
